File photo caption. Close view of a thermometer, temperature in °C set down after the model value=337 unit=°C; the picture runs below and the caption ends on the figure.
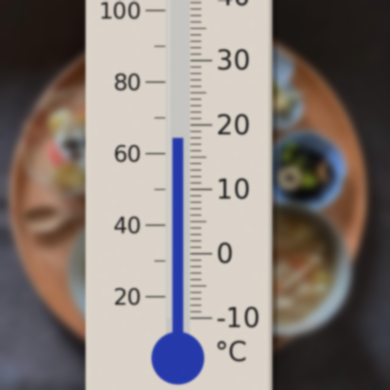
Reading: value=18 unit=°C
